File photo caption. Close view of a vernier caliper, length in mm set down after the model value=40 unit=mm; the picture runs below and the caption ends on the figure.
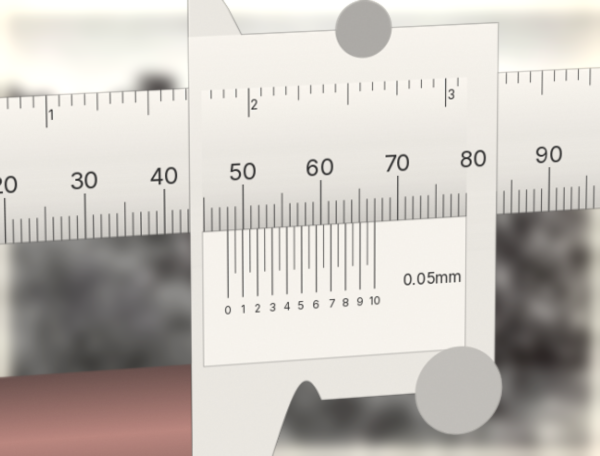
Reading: value=48.0 unit=mm
